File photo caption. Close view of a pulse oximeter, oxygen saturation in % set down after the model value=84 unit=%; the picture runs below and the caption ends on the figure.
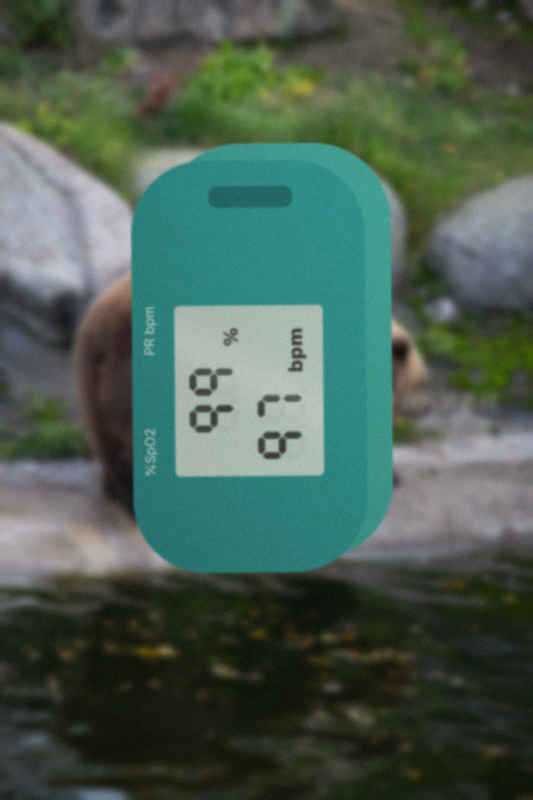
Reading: value=99 unit=%
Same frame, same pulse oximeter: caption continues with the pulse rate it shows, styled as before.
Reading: value=97 unit=bpm
